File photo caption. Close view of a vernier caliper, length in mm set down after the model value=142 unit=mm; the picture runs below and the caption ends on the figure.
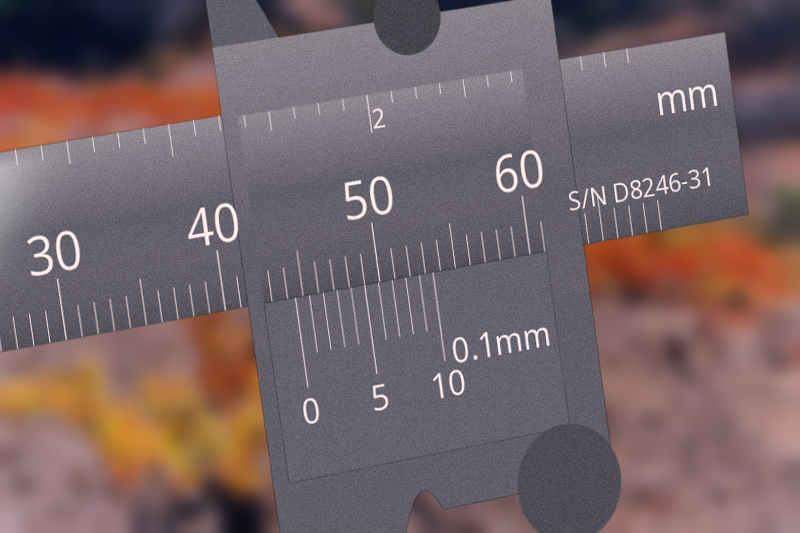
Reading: value=44.5 unit=mm
